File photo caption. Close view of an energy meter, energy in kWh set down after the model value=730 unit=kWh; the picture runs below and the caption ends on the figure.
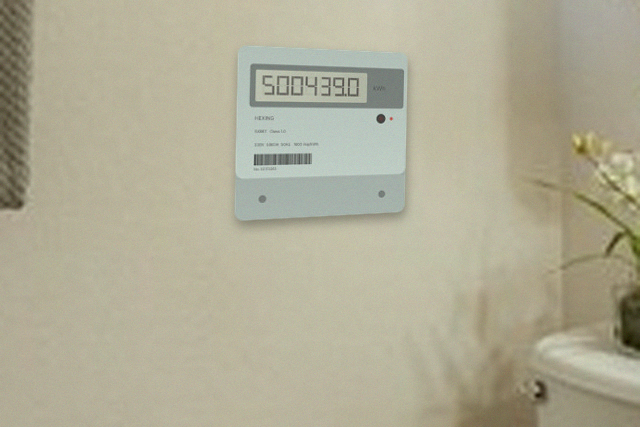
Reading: value=500439.0 unit=kWh
